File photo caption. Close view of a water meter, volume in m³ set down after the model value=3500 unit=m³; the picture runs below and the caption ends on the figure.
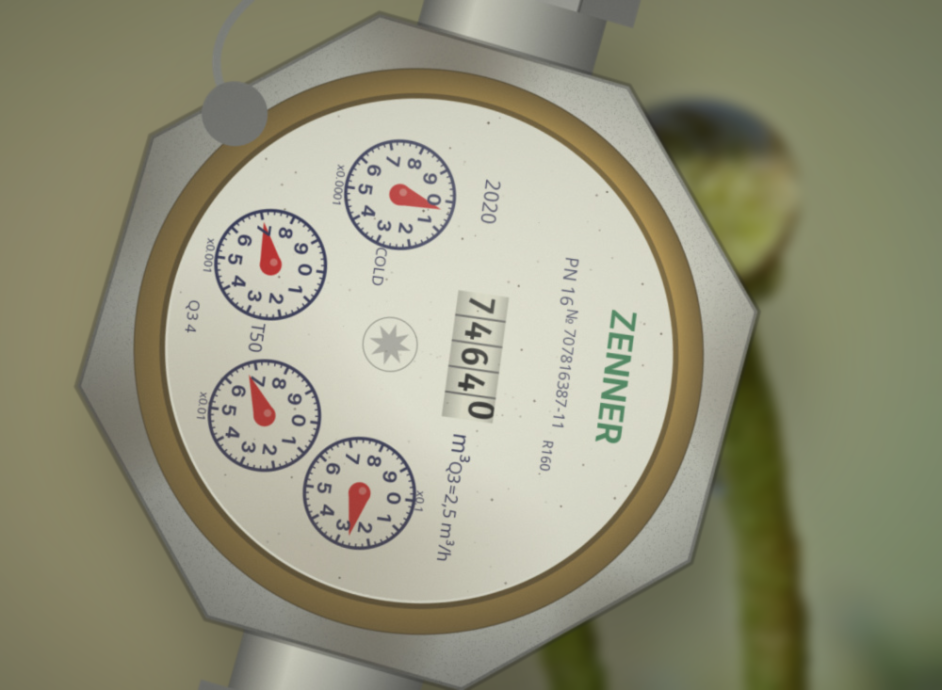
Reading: value=74640.2670 unit=m³
